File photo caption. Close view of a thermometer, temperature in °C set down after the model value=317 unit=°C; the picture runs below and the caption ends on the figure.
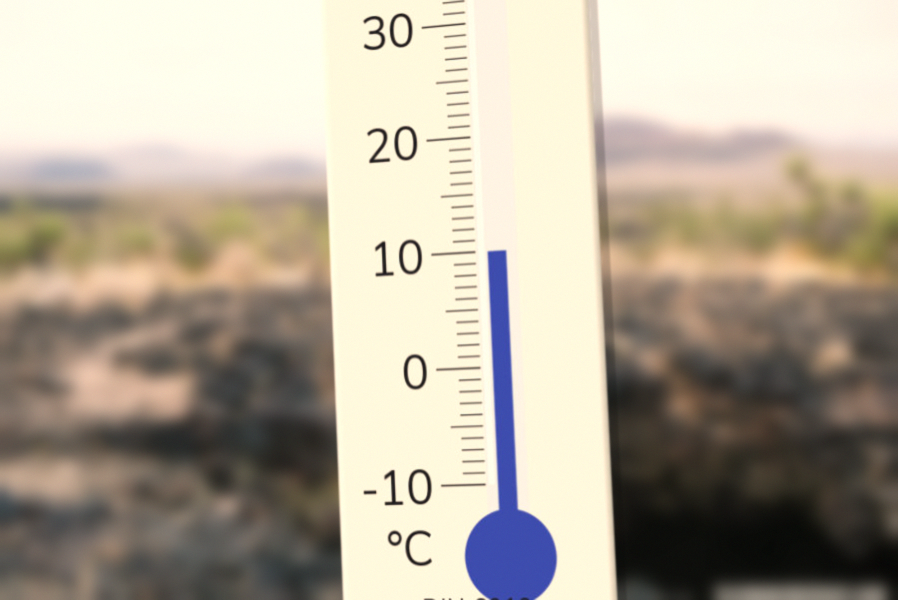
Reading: value=10 unit=°C
